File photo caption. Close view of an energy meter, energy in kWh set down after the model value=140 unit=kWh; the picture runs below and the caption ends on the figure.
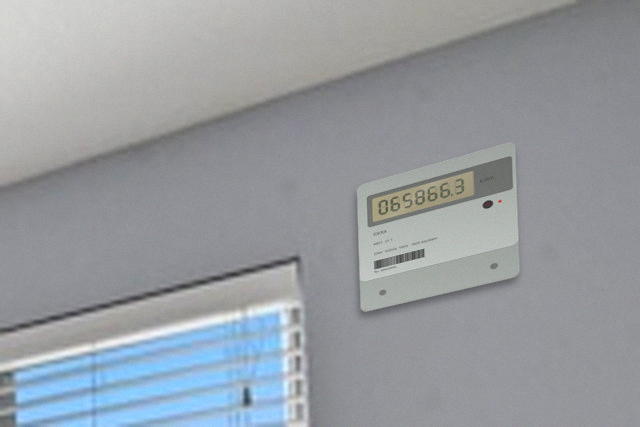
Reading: value=65866.3 unit=kWh
